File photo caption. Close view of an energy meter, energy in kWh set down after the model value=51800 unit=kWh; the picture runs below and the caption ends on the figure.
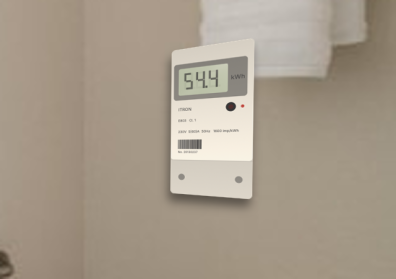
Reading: value=54.4 unit=kWh
